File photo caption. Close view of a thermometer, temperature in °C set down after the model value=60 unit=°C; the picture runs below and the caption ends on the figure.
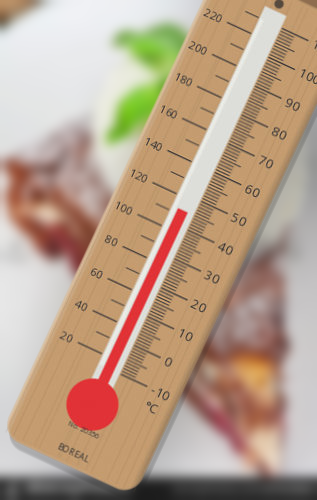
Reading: value=45 unit=°C
